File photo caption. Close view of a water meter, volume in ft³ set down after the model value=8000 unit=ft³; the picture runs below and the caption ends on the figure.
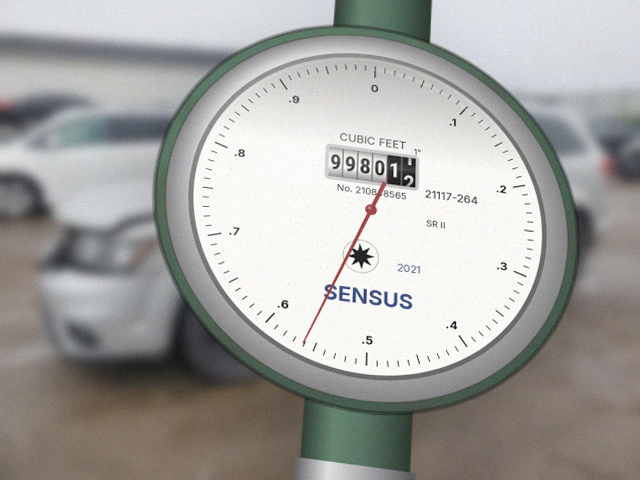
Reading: value=998011.56 unit=ft³
